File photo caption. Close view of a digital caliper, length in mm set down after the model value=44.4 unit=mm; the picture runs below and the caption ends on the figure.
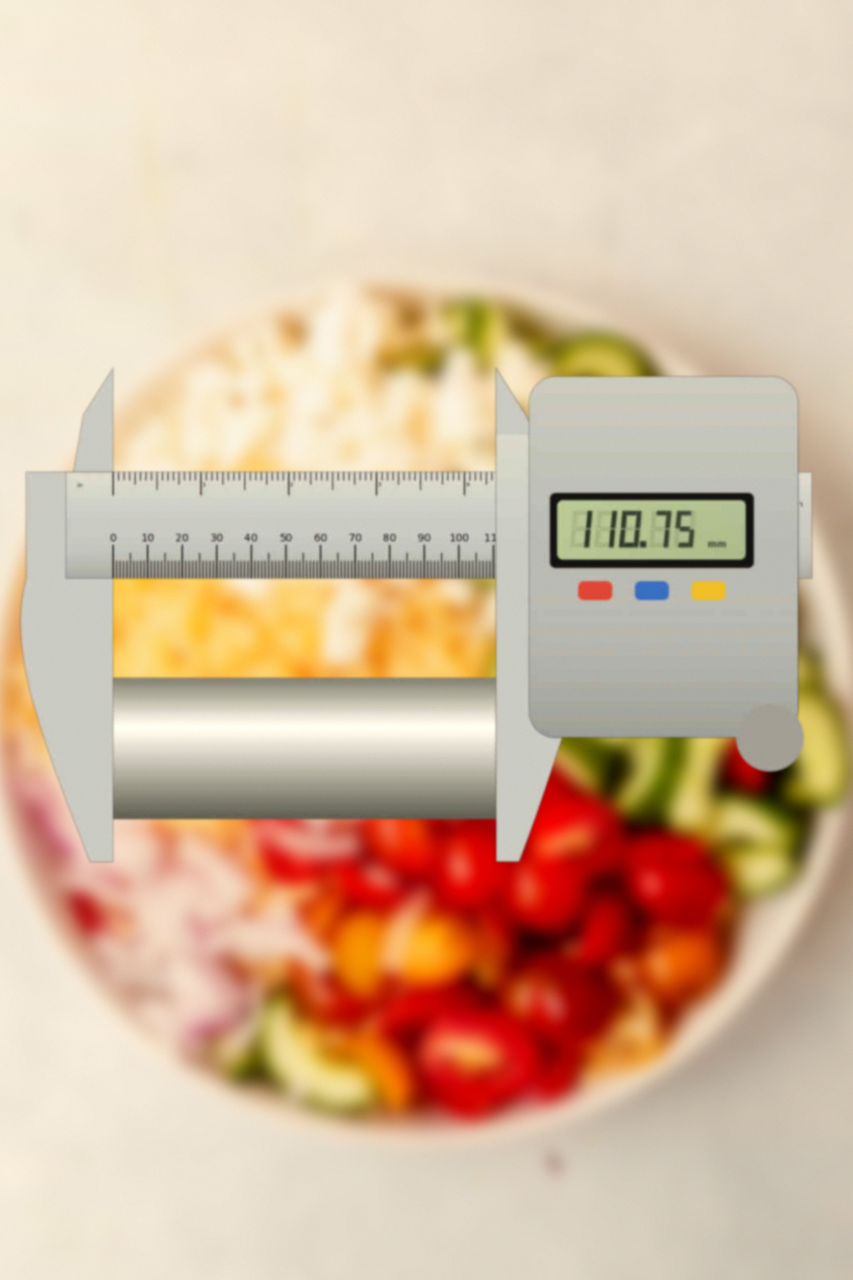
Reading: value=110.75 unit=mm
